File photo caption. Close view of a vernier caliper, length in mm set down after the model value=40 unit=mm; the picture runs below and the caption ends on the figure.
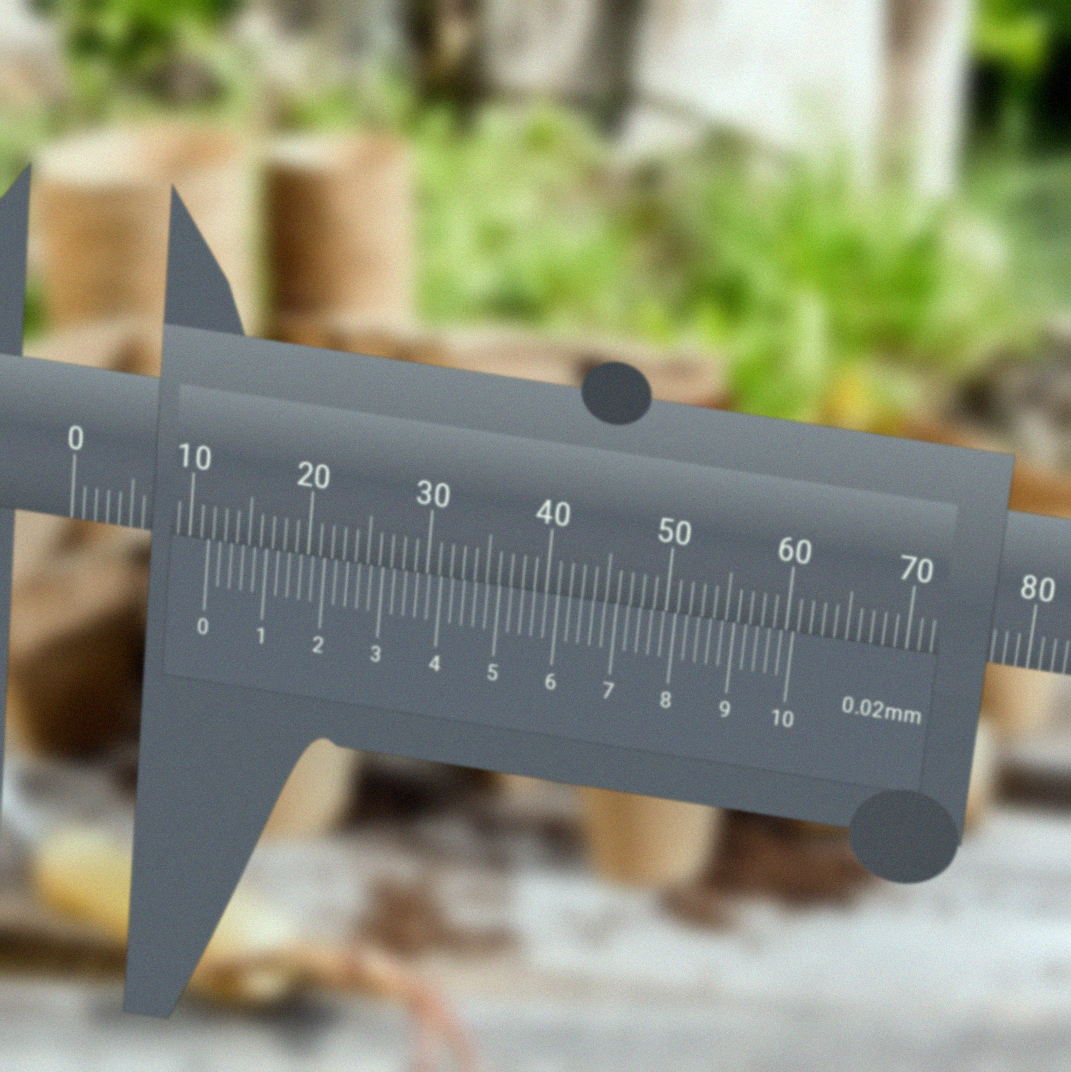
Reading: value=11.6 unit=mm
